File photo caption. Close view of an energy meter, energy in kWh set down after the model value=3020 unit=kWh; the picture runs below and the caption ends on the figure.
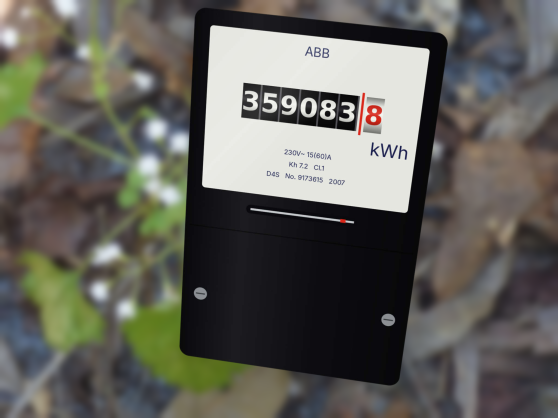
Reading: value=359083.8 unit=kWh
